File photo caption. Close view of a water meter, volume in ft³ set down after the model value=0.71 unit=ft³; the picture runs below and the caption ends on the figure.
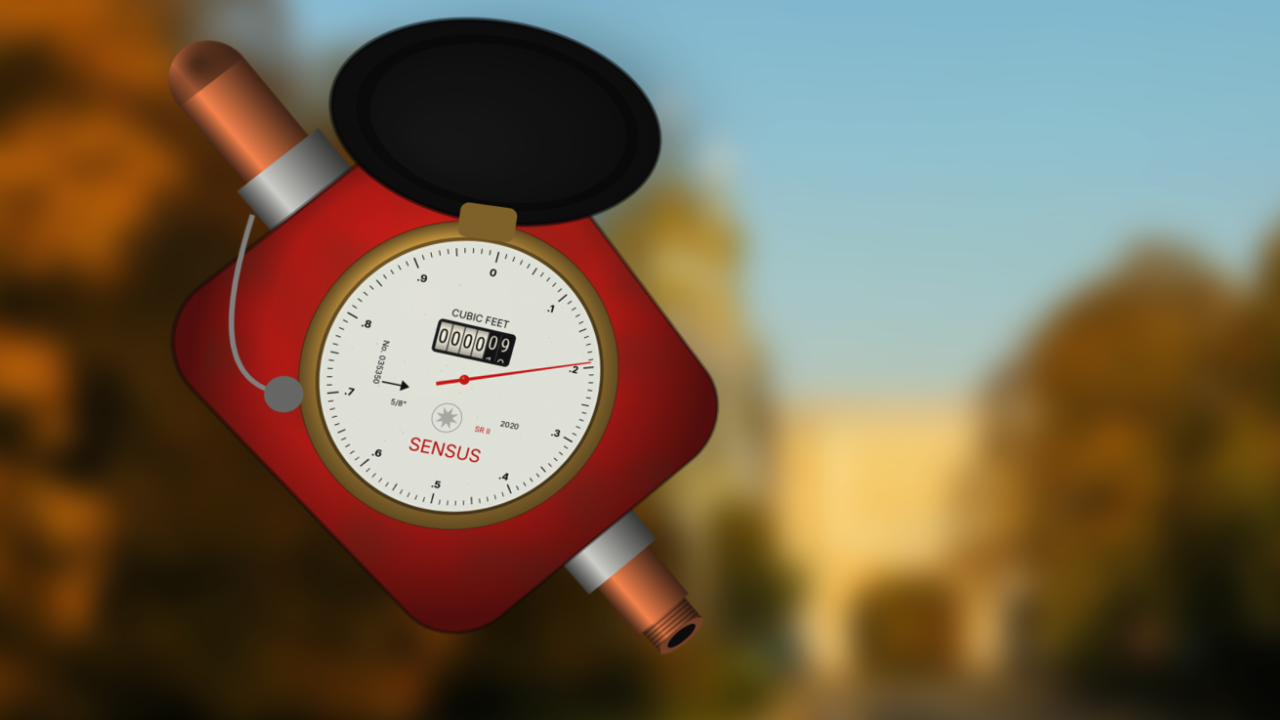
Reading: value=9.19 unit=ft³
